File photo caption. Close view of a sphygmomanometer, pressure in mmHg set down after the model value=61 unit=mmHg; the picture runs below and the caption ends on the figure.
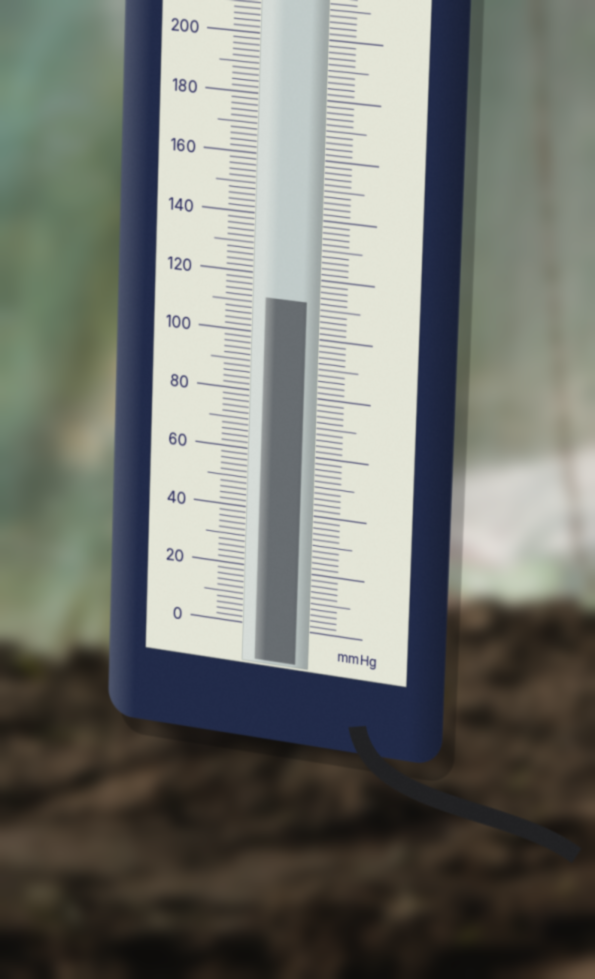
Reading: value=112 unit=mmHg
